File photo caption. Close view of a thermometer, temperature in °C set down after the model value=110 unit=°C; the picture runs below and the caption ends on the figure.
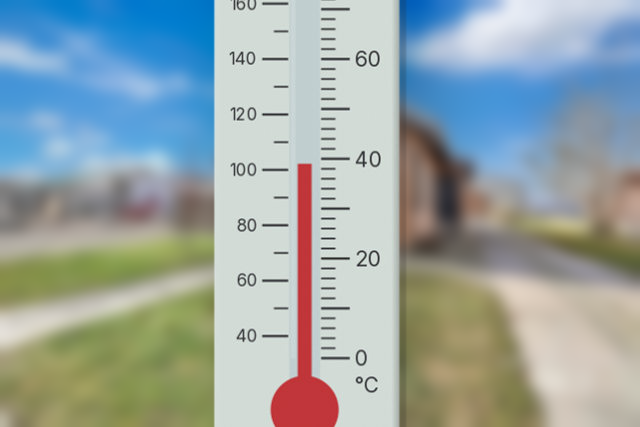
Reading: value=39 unit=°C
